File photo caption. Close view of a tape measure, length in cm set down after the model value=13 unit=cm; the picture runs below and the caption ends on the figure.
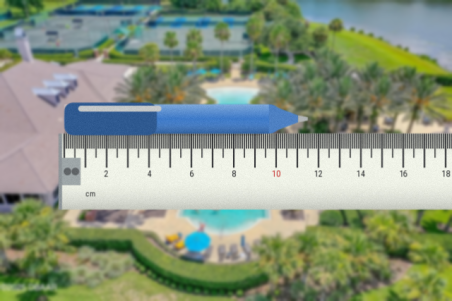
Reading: value=11.5 unit=cm
